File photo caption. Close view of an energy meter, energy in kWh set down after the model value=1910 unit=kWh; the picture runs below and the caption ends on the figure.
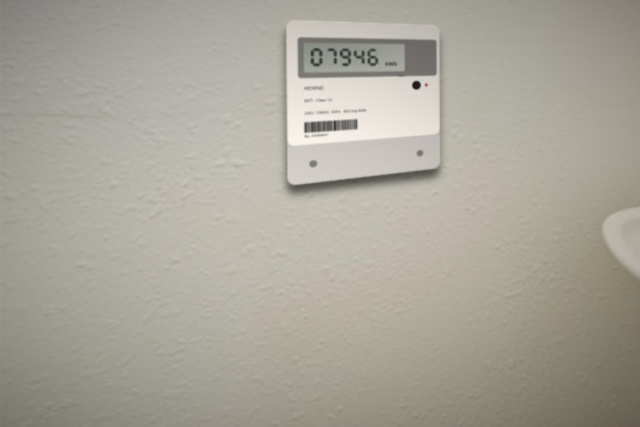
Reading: value=7946 unit=kWh
